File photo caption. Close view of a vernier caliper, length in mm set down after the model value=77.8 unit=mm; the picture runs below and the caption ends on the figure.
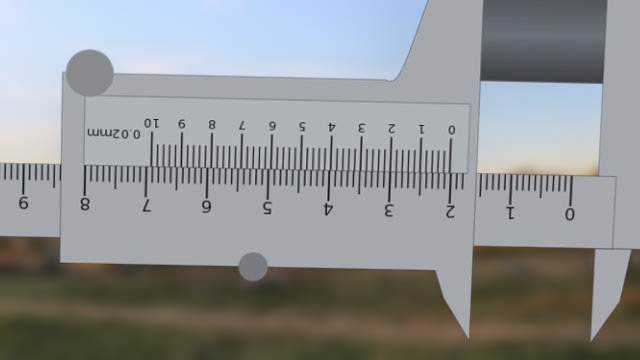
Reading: value=20.2 unit=mm
